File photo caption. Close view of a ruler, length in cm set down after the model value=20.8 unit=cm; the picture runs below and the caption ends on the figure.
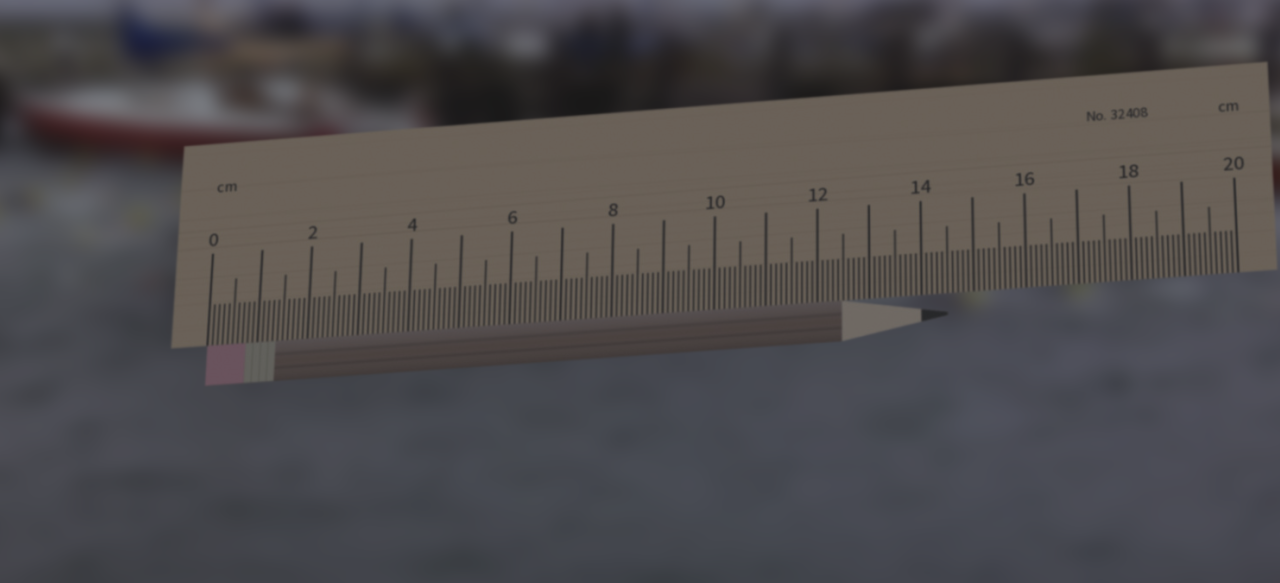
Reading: value=14.5 unit=cm
